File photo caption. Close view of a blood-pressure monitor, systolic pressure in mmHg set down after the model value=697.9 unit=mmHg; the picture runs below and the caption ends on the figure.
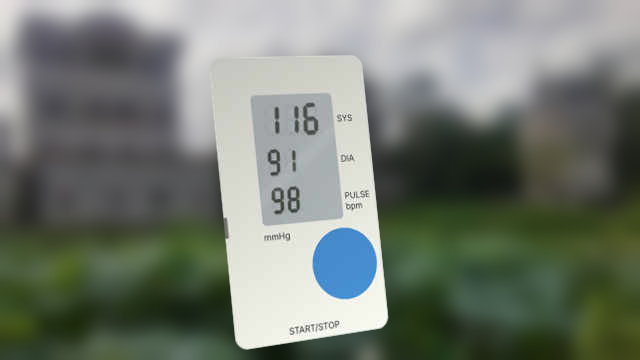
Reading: value=116 unit=mmHg
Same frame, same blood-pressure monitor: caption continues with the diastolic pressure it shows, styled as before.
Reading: value=91 unit=mmHg
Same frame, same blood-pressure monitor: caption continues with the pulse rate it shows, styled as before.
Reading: value=98 unit=bpm
